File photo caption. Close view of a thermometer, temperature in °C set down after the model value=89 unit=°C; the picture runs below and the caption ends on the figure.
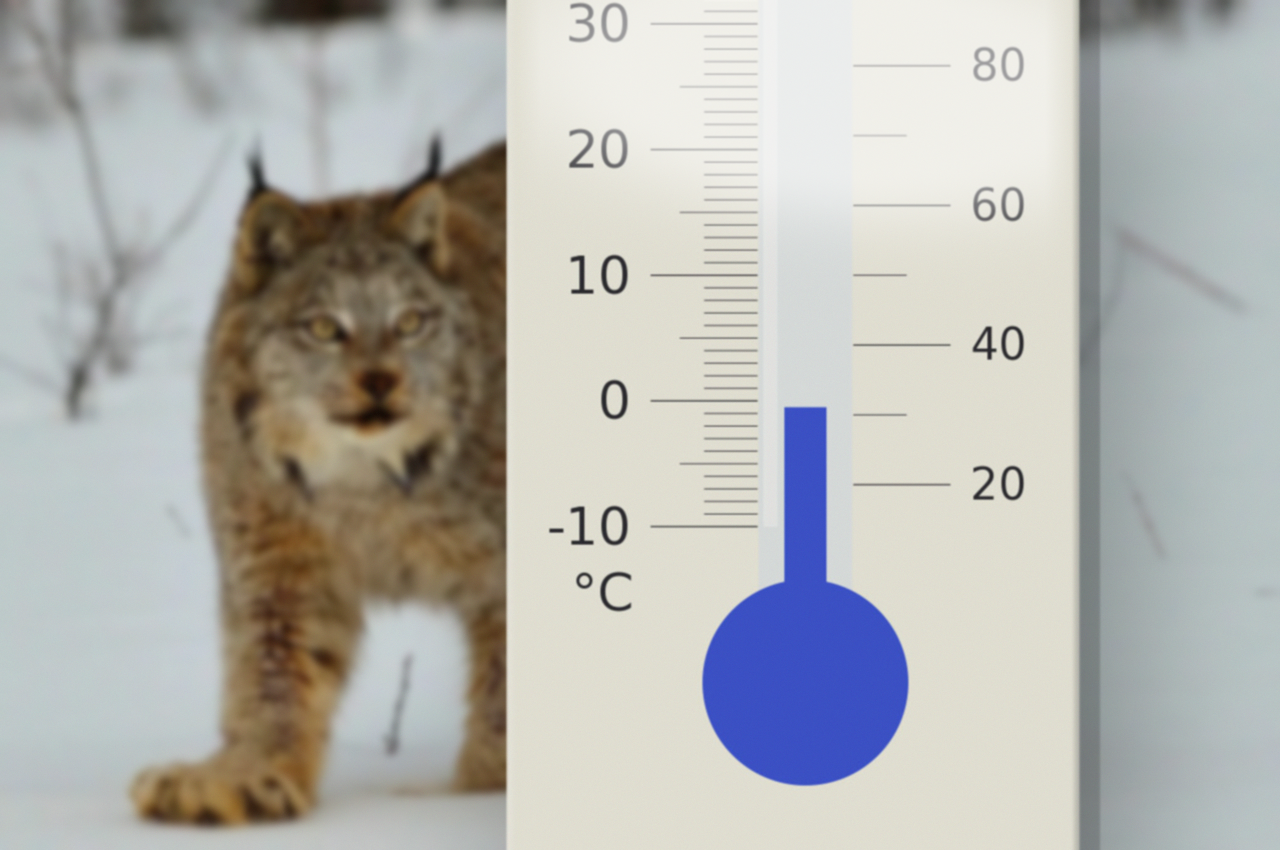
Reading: value=-0.5 unit=°C
